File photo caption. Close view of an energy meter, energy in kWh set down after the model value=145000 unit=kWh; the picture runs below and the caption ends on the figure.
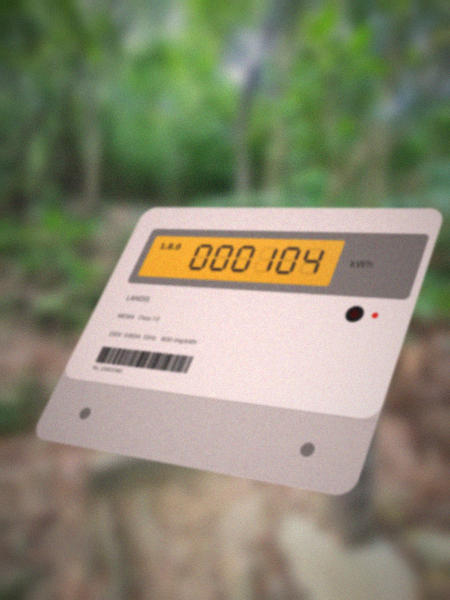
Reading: value=104 unit=kWh
